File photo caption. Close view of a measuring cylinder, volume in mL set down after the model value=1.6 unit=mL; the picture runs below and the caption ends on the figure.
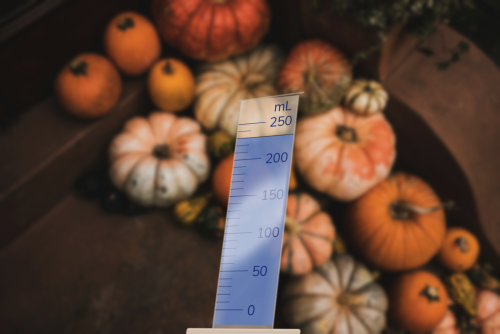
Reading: value=230 unit=mL
